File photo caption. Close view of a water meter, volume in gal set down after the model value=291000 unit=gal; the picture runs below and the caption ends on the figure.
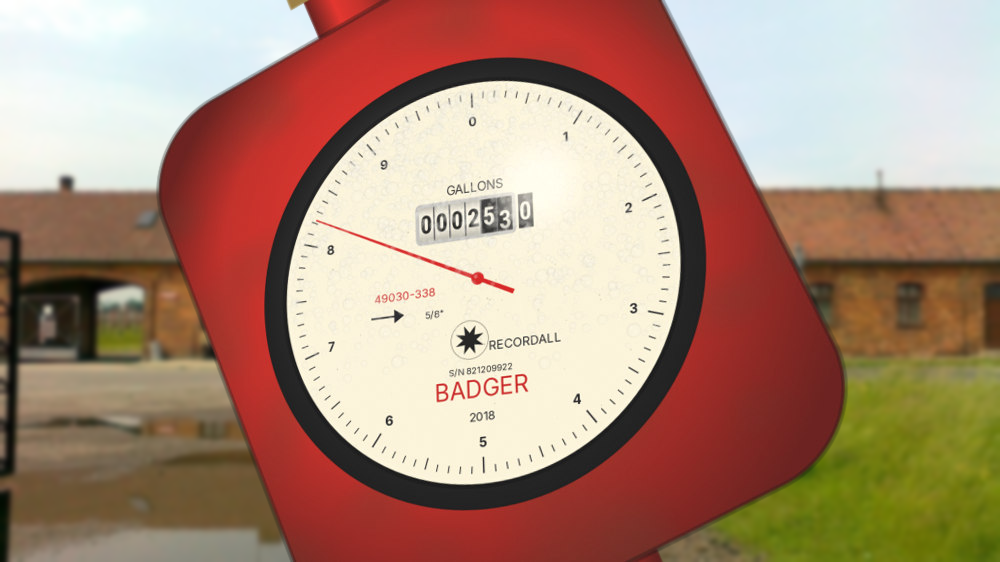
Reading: value=2528.2 unit=gal
